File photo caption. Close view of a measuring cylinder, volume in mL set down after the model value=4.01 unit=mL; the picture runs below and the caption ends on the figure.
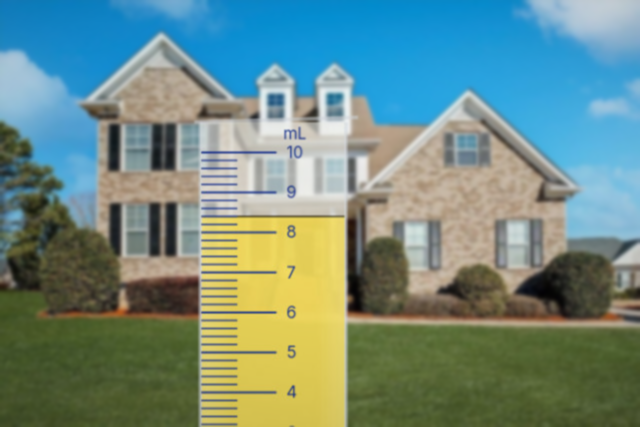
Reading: value=8.4 unit=mL
